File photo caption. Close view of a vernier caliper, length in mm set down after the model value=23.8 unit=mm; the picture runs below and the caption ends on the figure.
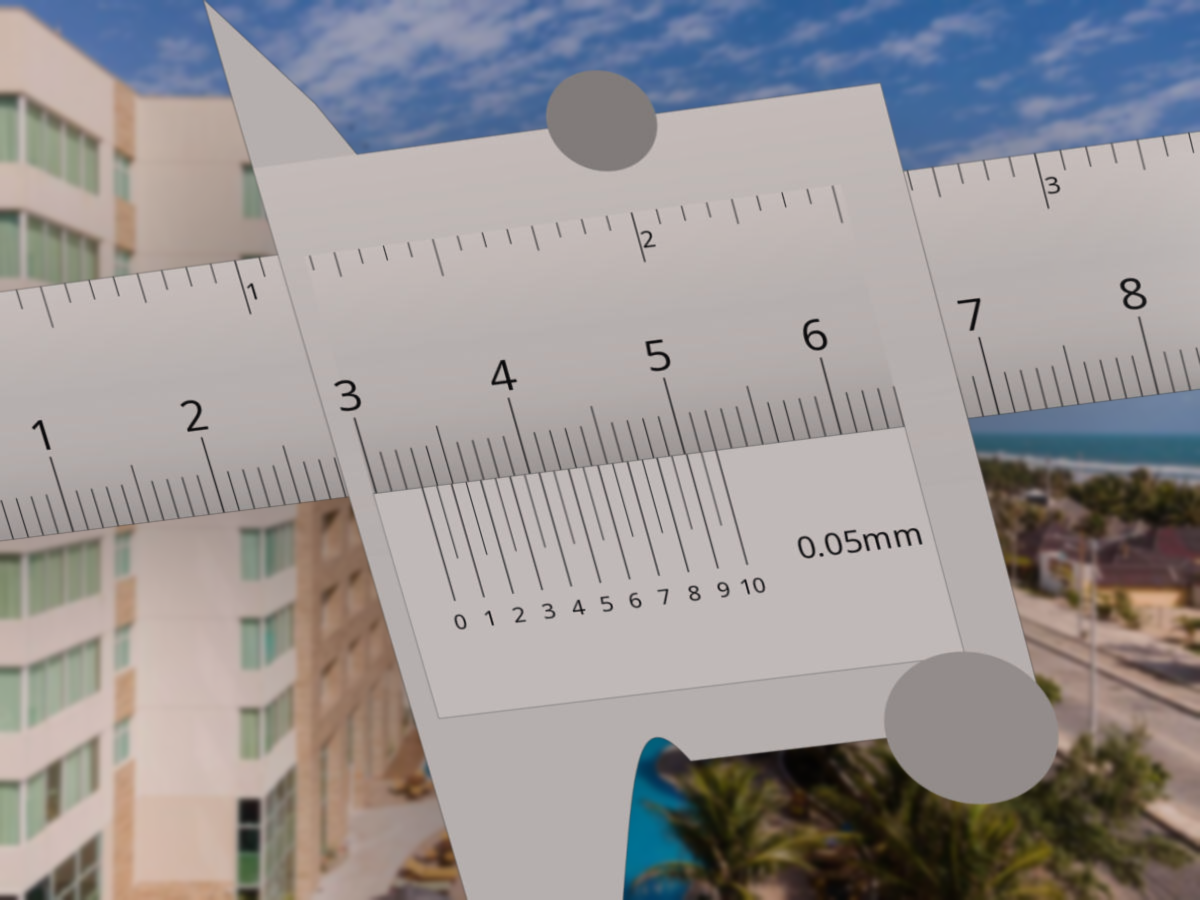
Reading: value=33.0 unit=mm
